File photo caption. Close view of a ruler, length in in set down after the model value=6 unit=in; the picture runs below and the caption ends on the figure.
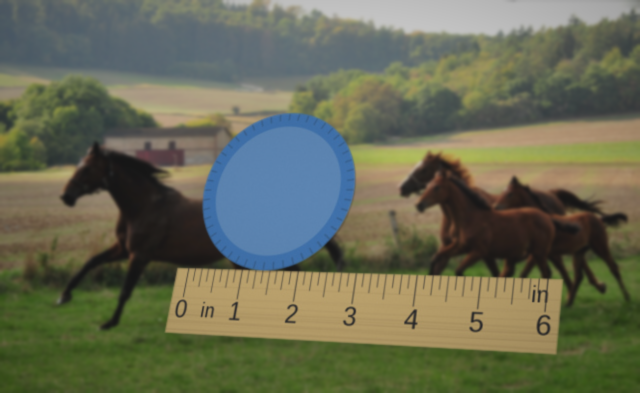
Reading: value=2.75 unit=in
